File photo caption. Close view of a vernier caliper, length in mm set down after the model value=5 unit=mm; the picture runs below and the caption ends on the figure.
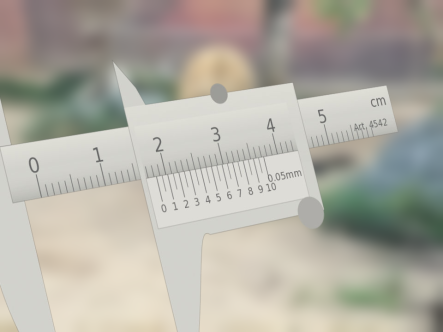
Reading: value=18.4 unit=mm
